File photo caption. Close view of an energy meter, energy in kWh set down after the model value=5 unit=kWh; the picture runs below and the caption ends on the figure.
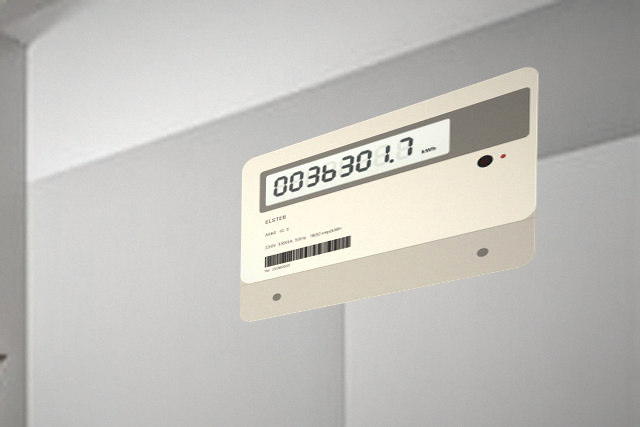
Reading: value=36301.7 unit=kWh
